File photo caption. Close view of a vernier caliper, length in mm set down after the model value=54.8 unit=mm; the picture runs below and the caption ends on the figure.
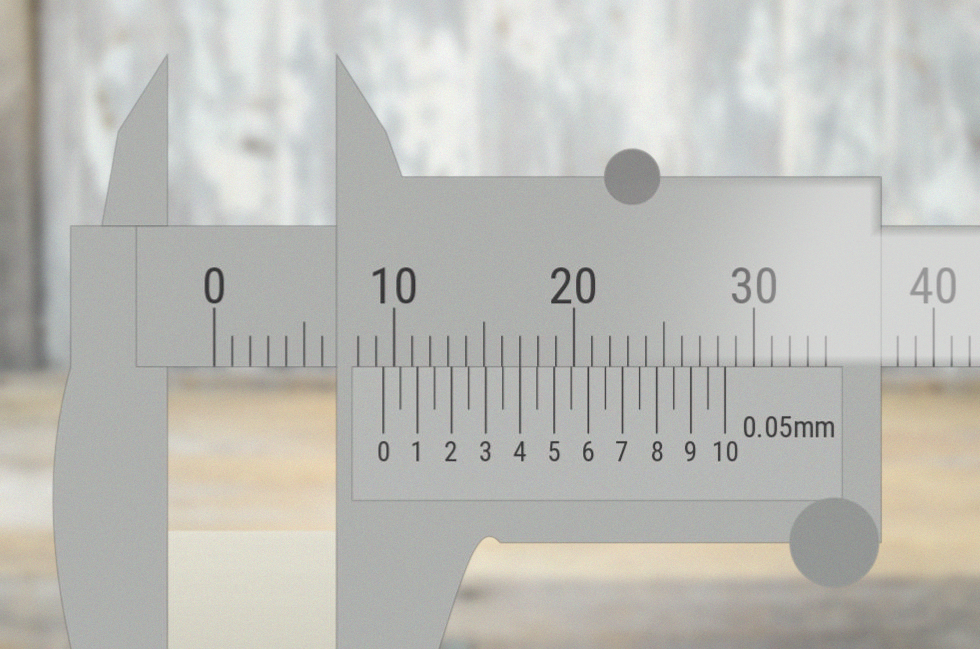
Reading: value=9.4 unit=mm
